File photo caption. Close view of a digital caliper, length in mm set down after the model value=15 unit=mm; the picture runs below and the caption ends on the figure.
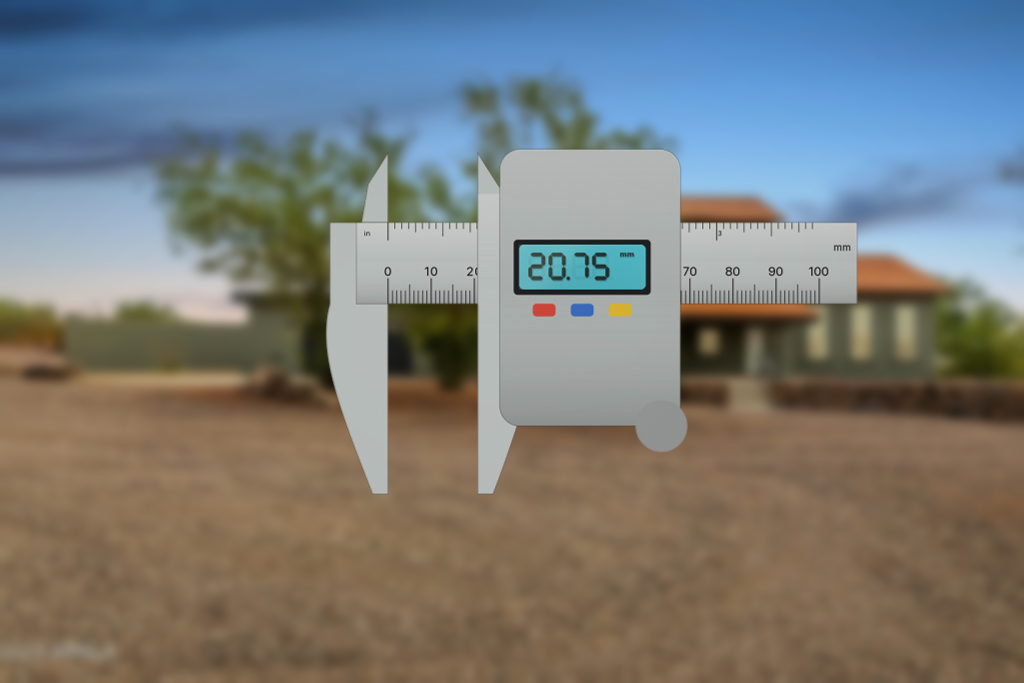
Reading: value=20.75 unit=mm
